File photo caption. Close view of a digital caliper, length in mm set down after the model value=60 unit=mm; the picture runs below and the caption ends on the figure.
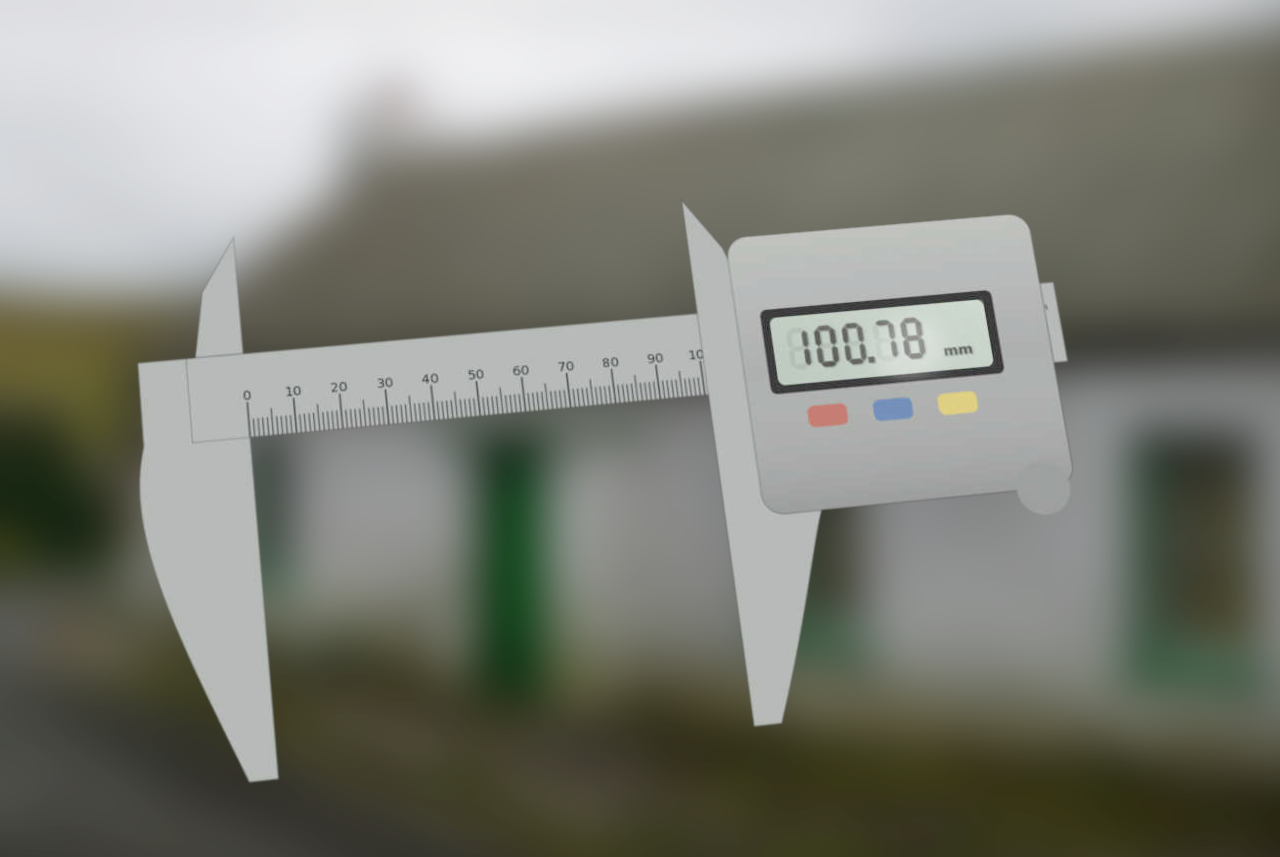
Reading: value=100.78 unit=mm
